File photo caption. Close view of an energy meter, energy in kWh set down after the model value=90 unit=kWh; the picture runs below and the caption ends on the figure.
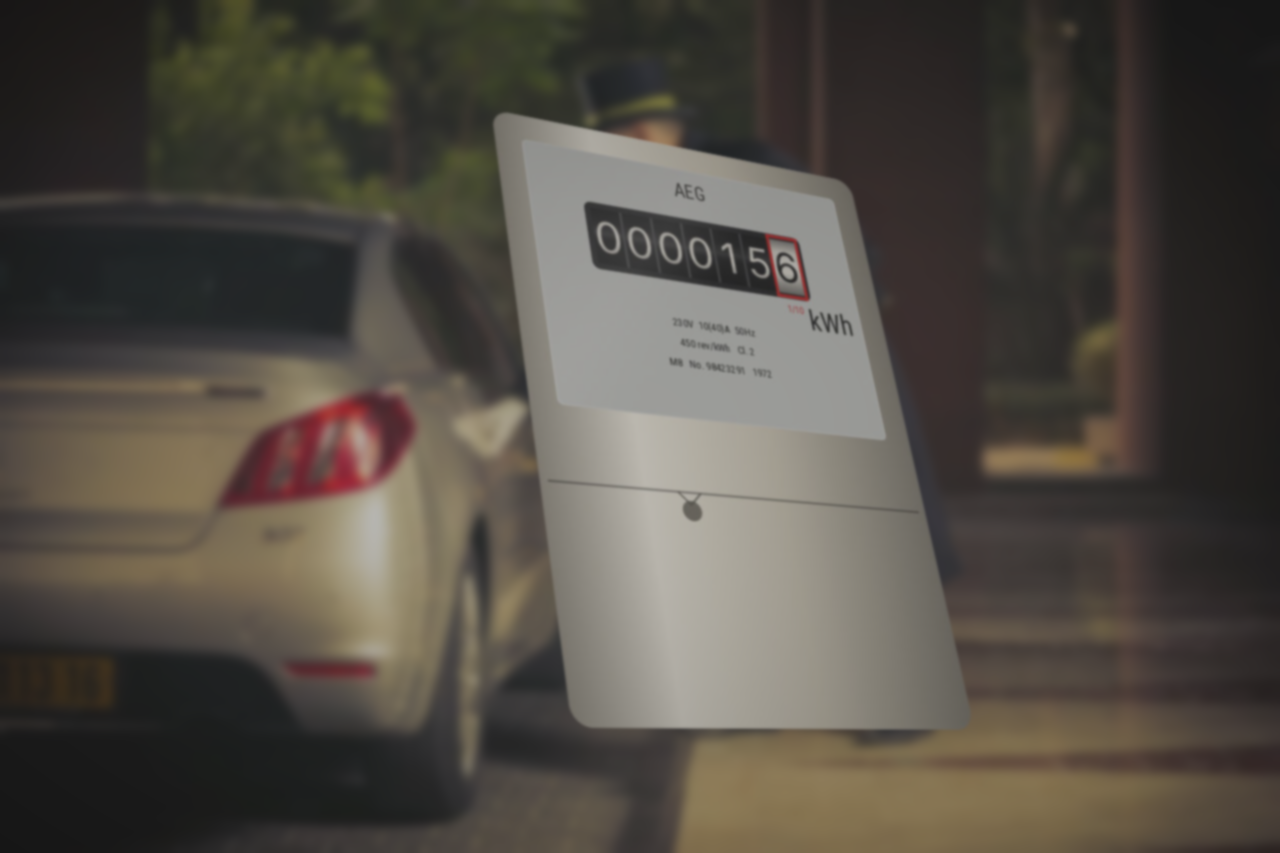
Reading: value=15.6 unit=kWh
